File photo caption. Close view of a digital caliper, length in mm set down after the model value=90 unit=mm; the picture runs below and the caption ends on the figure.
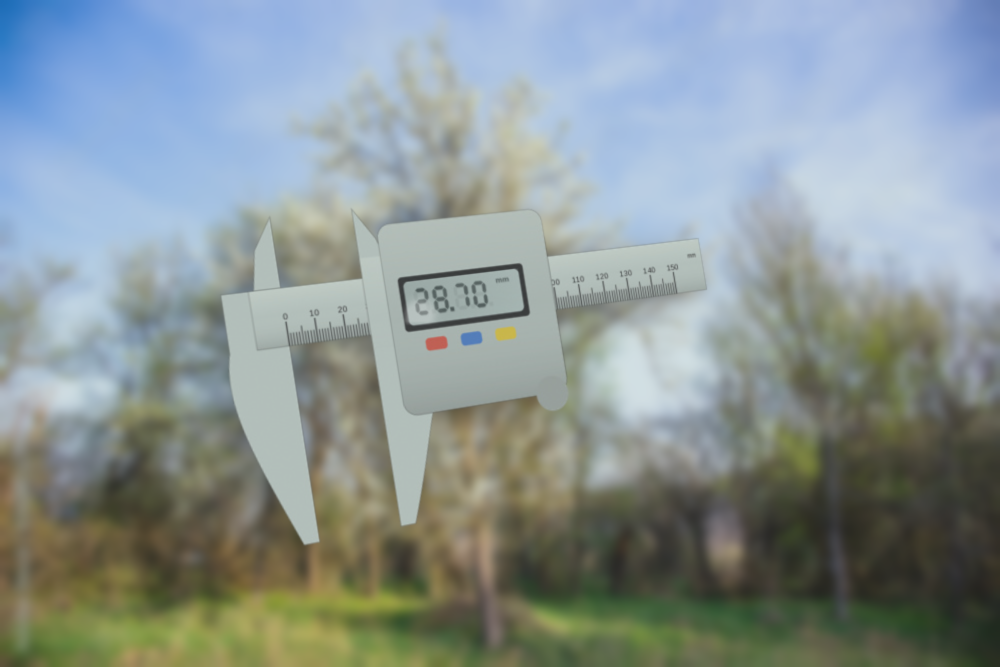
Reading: value=28.70 unit=mm
